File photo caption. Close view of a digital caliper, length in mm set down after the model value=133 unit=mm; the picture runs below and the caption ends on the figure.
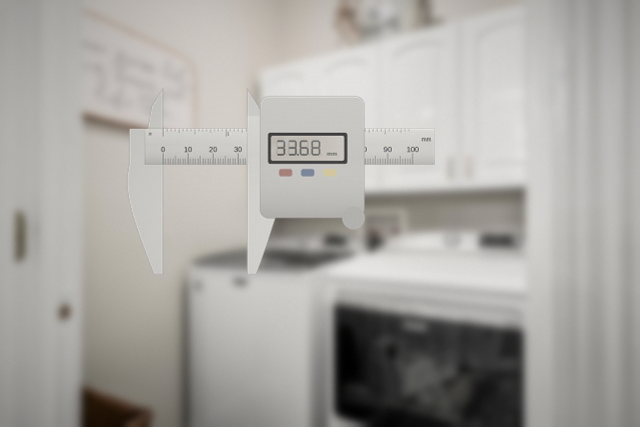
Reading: value=33.68 unit=mm
